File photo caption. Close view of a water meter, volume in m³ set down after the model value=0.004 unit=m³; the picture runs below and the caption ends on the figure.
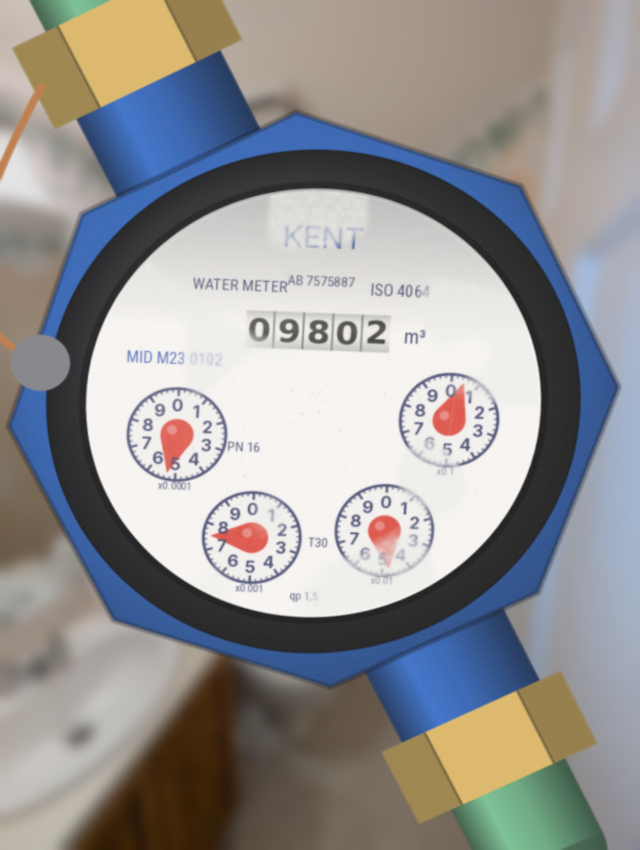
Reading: value=9802.0475 unit=m³
